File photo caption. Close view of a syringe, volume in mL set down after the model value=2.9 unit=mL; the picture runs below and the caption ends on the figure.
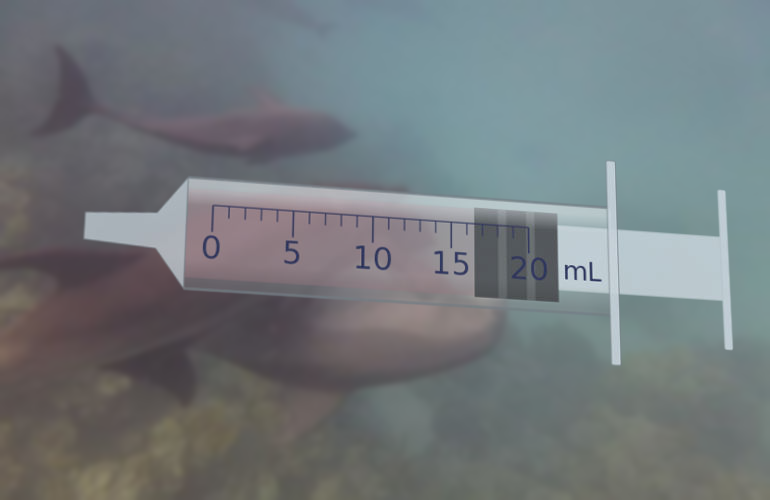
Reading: value=16.5 unit=mL
